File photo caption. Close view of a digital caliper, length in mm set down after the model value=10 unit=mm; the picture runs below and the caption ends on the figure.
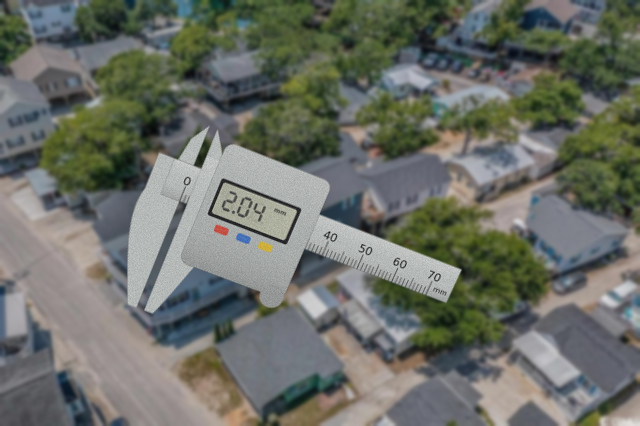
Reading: value=2.04 unit=mm
